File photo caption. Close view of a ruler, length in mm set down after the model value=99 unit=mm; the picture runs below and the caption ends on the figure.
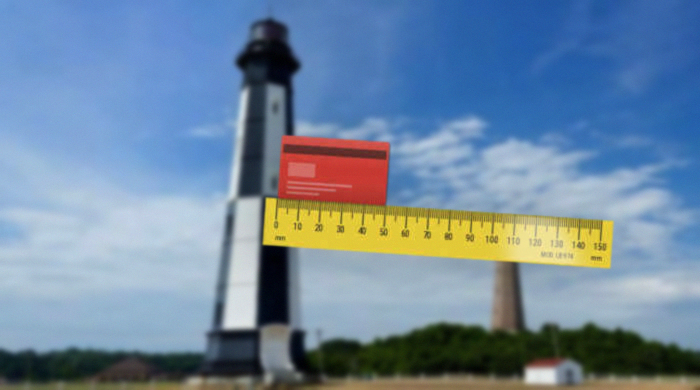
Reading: value=50 unit=mm
